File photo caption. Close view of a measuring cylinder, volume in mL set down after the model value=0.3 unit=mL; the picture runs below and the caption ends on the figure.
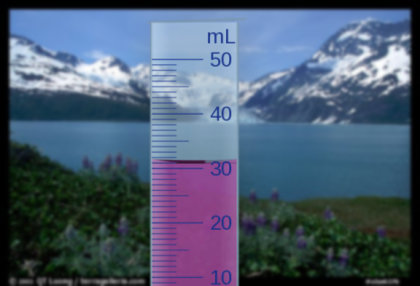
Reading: value=31 unit=mL
